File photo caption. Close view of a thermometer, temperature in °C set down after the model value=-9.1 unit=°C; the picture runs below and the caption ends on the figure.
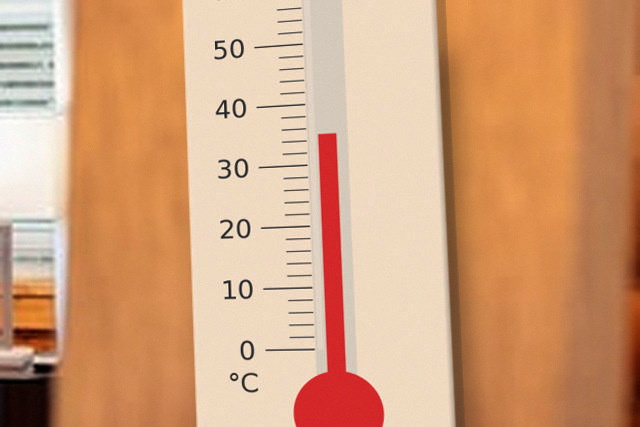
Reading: value=35 unit=°C
